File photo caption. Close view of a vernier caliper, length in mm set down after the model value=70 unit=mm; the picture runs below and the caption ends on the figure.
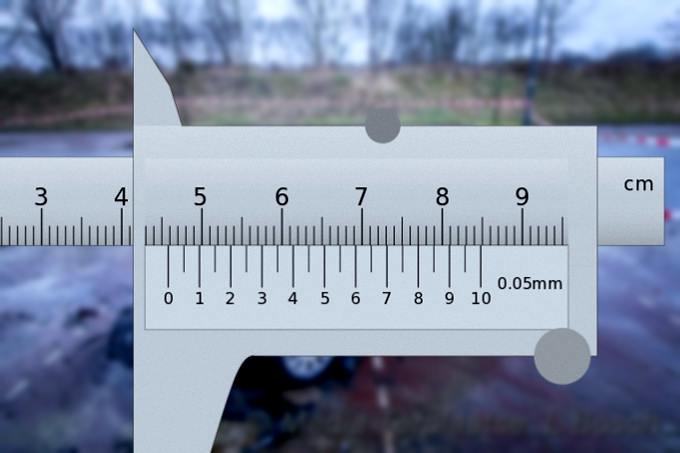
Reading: value=45.8 unit=mm
